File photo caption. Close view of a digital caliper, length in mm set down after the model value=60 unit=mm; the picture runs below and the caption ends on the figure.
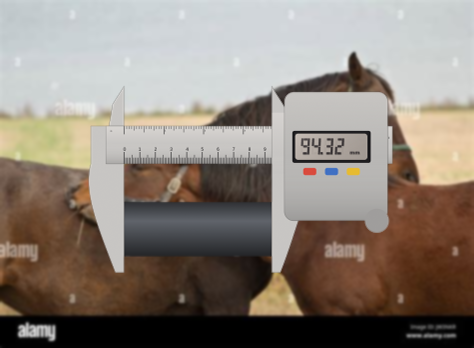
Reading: value=94.32 unit=mm
